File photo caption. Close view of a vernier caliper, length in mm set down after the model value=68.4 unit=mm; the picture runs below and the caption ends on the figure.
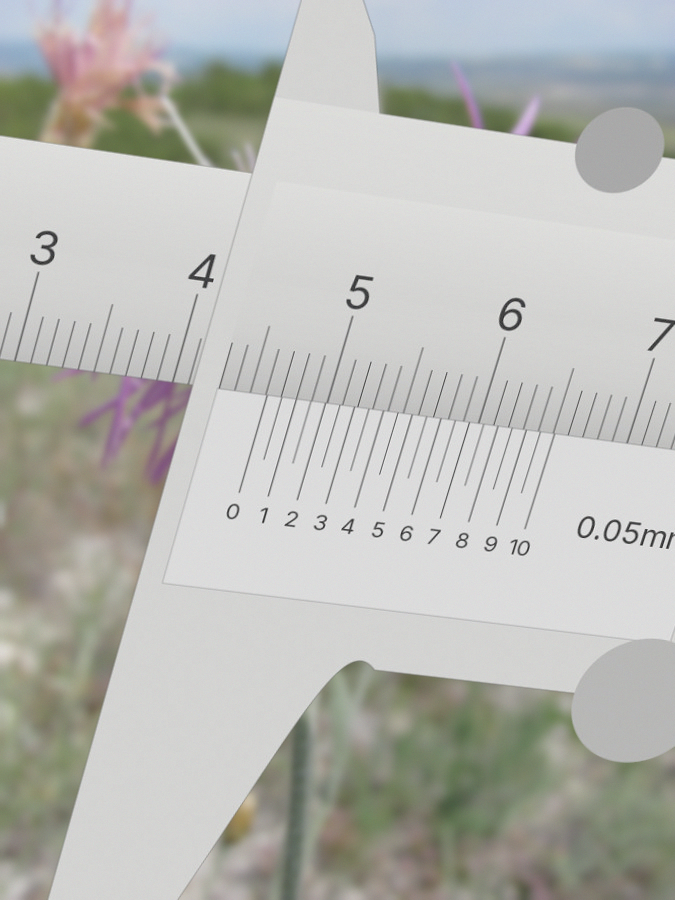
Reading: value=46.1 unit=mm
